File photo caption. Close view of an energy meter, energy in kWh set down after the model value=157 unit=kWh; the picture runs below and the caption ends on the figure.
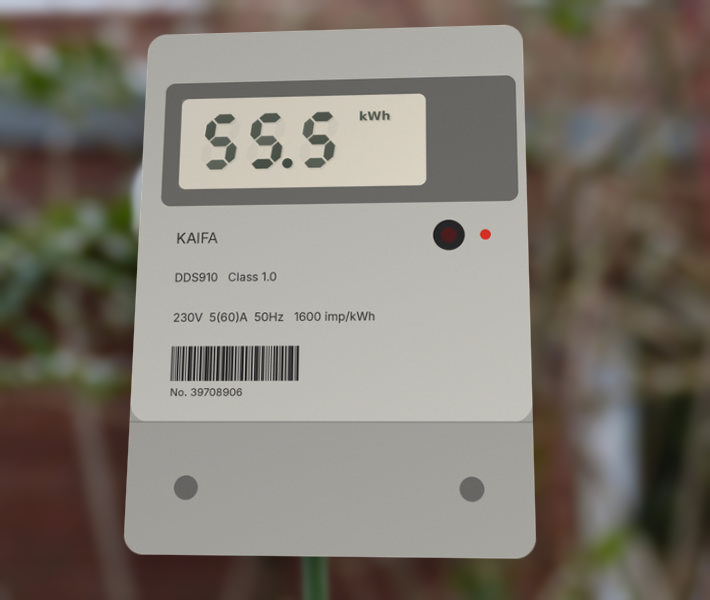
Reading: value=55.5 unit=kWh
